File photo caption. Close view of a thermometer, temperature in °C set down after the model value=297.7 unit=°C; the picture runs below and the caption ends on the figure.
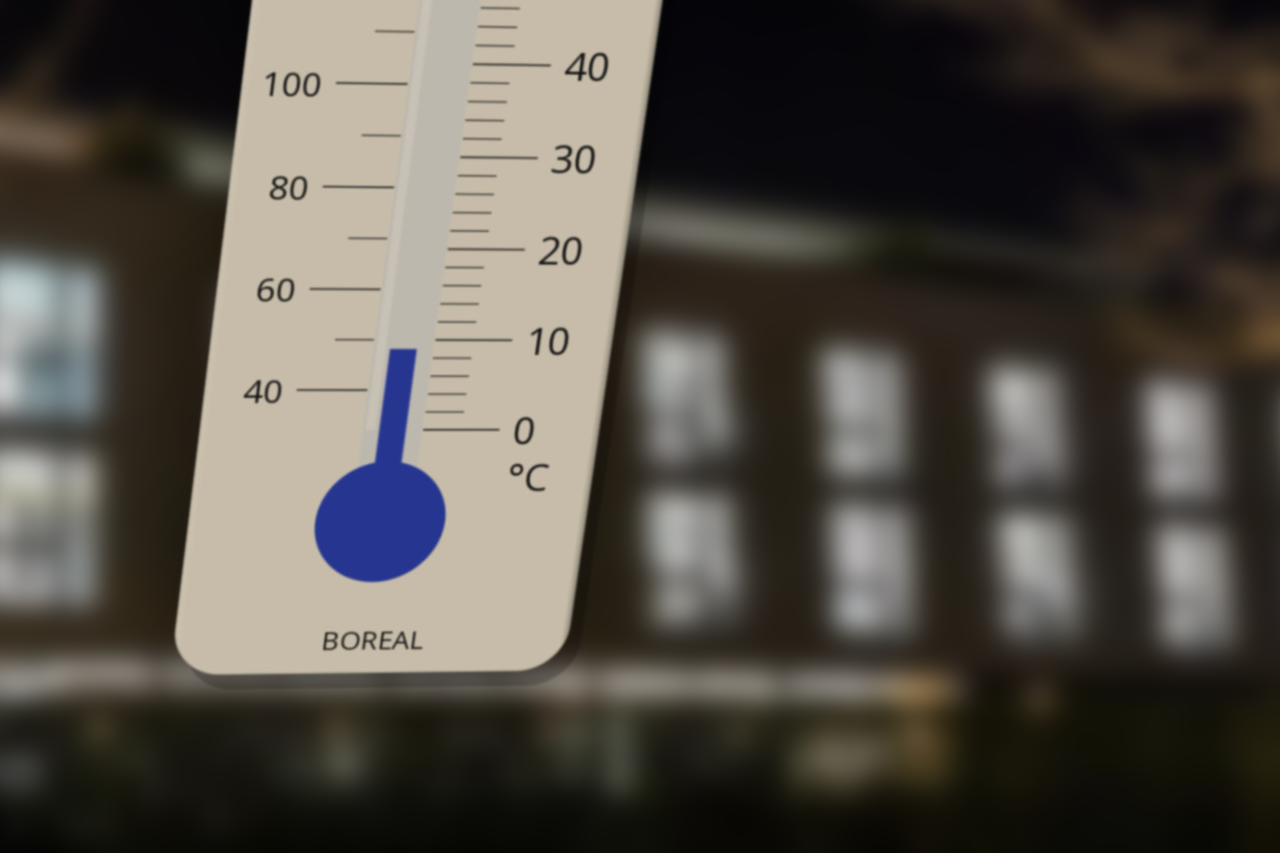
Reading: value=9 unit=°C
